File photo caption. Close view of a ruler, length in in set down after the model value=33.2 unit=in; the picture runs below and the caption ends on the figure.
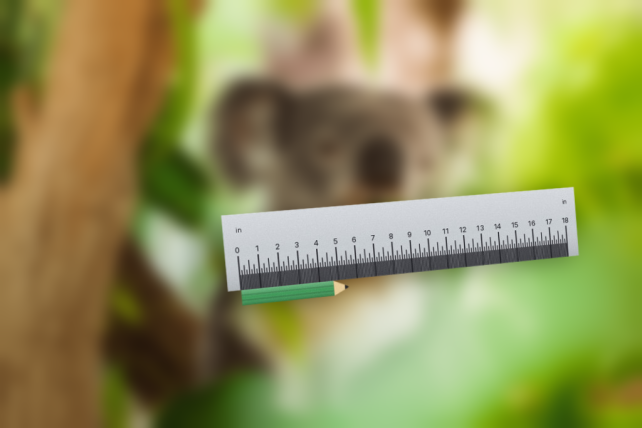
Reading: value=5.5 unit=in
